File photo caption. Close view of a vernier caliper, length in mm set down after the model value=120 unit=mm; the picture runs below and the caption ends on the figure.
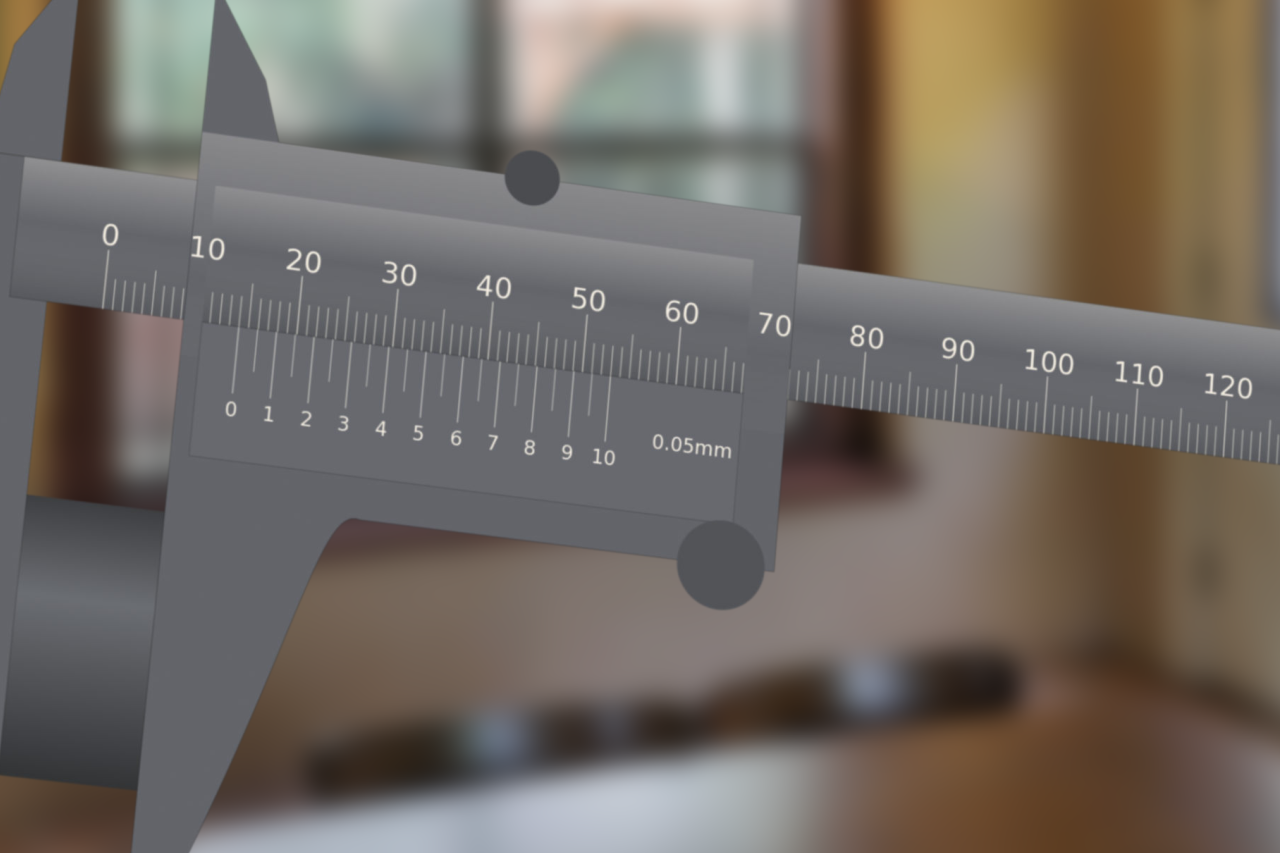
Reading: value=14.0 unit=mm
